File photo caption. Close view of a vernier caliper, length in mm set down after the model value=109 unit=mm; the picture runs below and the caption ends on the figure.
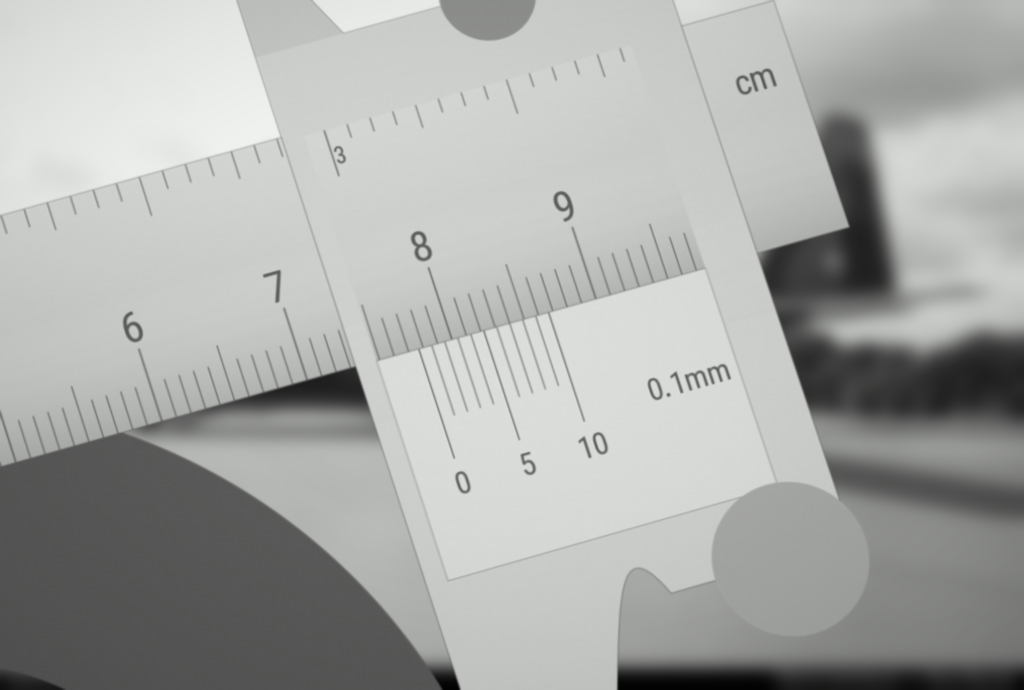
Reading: value=77.7 unit=mm
